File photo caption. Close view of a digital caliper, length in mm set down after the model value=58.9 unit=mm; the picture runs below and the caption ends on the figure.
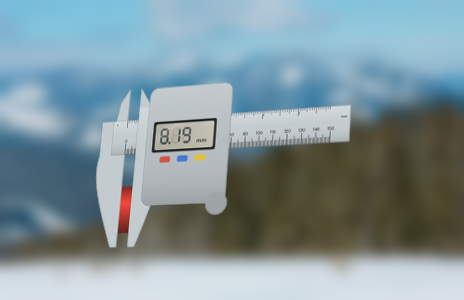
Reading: value=8.19 unit=mm
